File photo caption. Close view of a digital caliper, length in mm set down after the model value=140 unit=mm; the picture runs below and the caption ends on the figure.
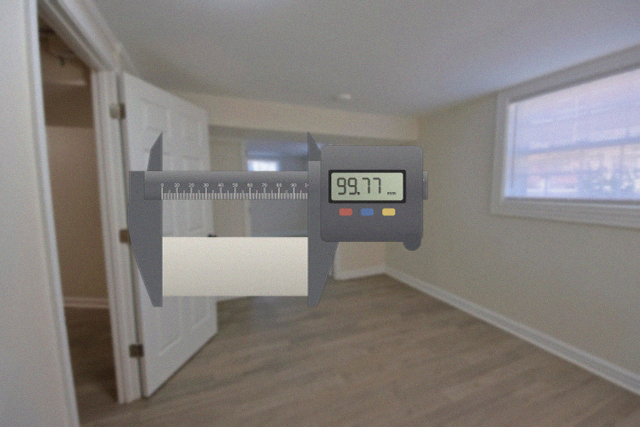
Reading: value=99.77 unit=mm
